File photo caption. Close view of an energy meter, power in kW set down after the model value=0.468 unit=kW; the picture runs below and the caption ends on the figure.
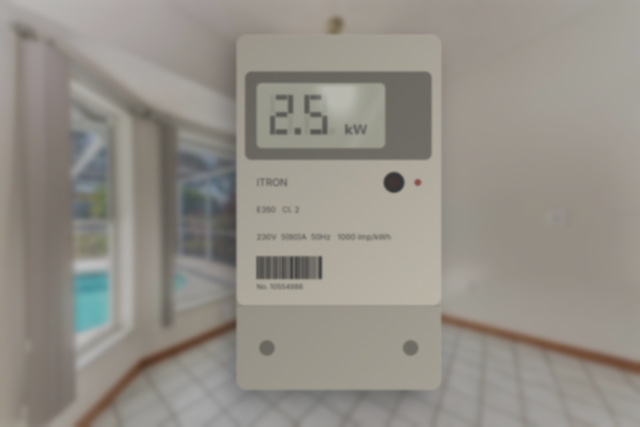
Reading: value=2.5 unit=kW
